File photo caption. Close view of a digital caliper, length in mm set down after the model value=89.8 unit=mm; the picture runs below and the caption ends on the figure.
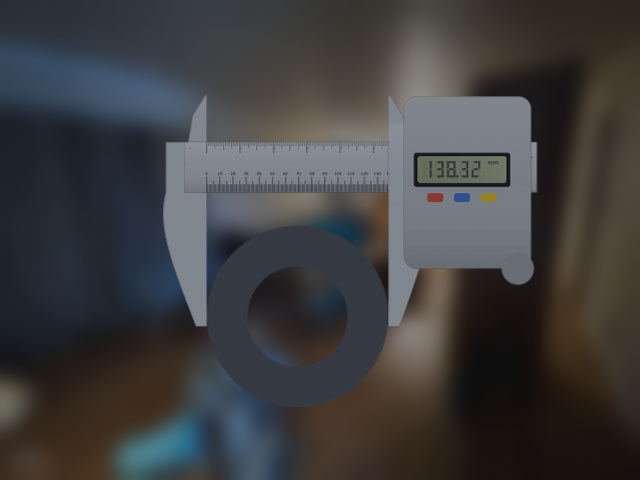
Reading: value=138.32 unit=mm
